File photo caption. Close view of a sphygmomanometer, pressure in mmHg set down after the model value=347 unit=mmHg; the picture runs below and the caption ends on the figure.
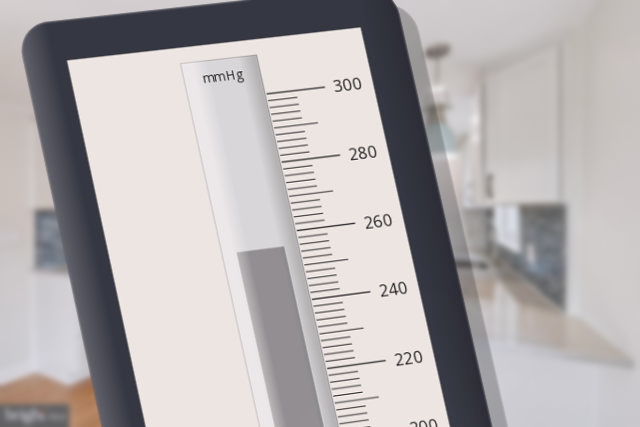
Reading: value=256 unit=mmHg
